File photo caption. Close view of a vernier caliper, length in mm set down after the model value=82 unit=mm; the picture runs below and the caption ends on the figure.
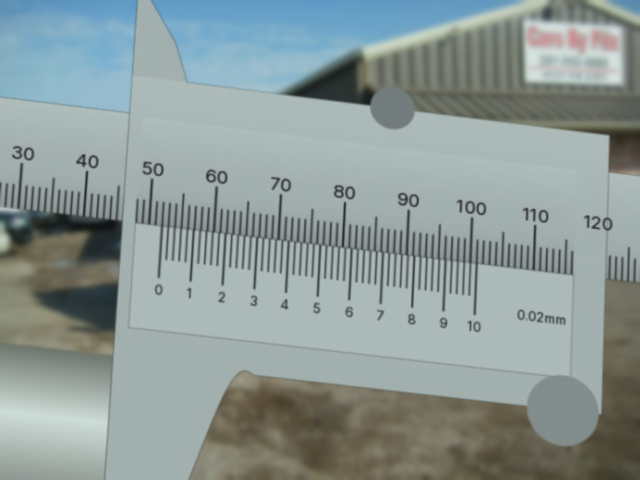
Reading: value=52.0 unit=mm
